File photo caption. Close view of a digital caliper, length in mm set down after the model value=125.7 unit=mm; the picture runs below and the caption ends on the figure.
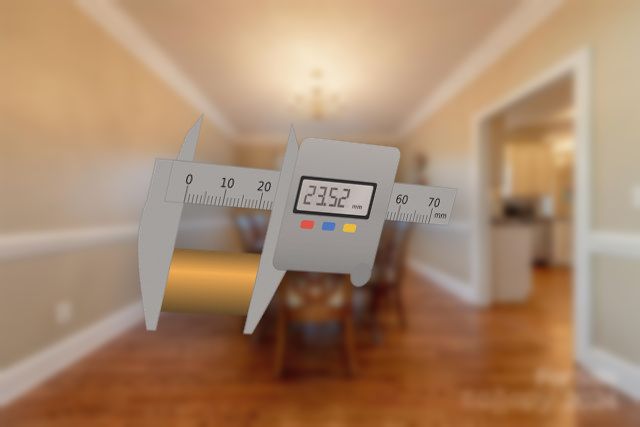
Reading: value=23.52 unit=mm
